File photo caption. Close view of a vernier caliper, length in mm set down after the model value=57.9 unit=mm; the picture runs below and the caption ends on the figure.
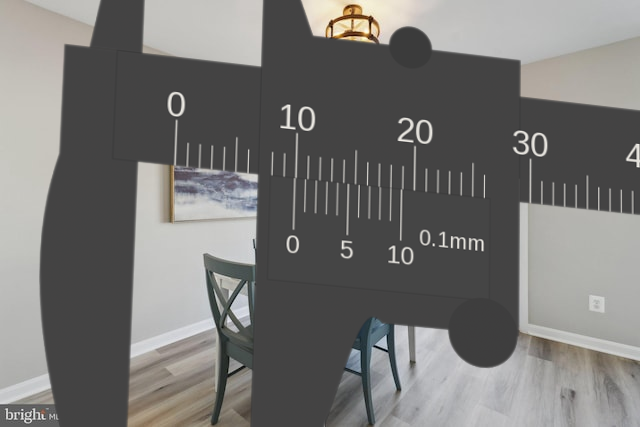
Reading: value=9.9 unit=mm
